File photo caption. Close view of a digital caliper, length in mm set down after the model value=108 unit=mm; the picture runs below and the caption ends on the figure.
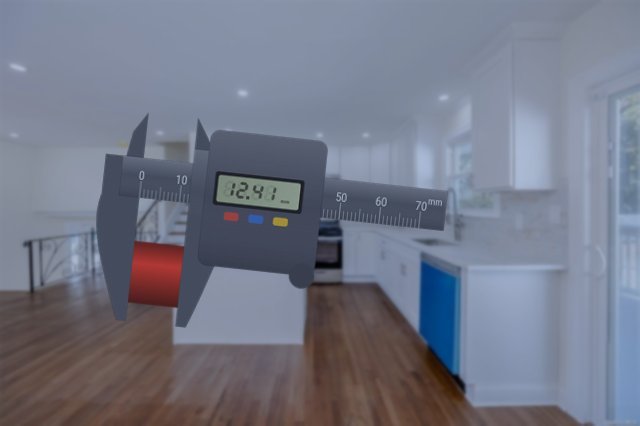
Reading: value=12.41 unit=mm
